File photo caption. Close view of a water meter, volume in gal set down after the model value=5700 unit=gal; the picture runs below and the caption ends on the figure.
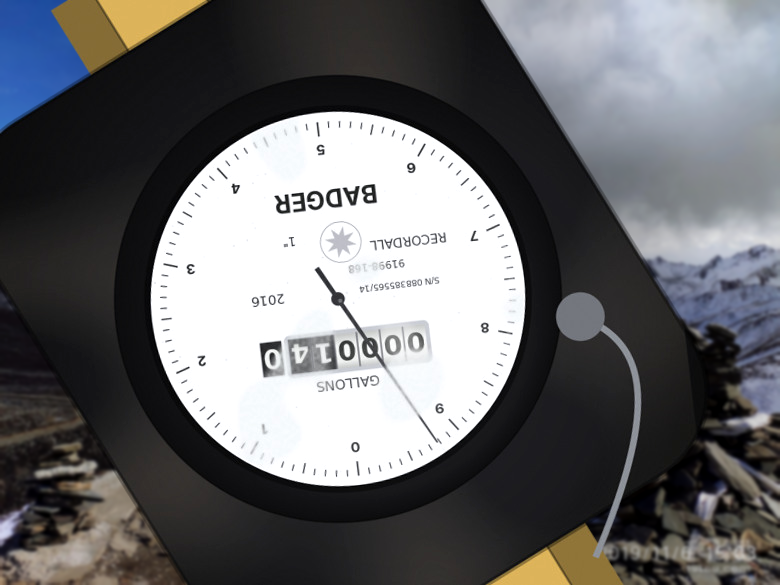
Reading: value=139.2 unit=gal
